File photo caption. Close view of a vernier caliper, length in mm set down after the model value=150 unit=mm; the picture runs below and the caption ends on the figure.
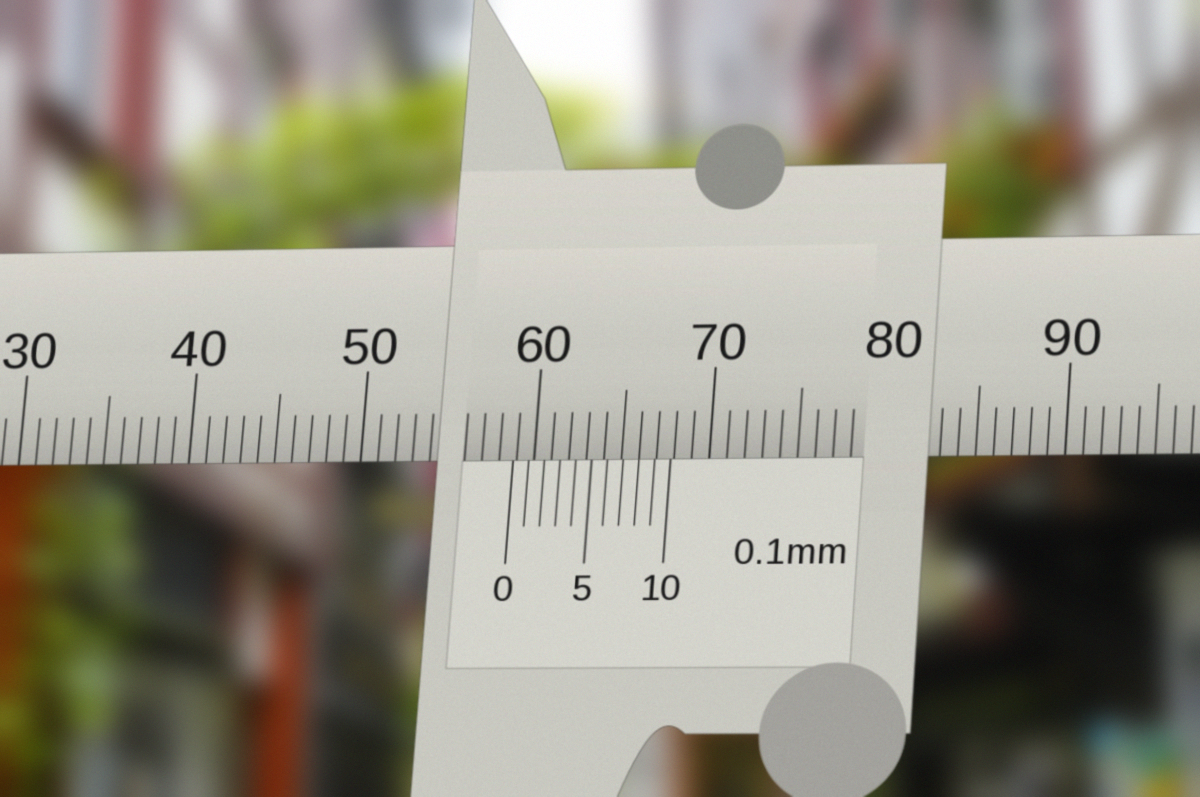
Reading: value=58.8 unit=mm
